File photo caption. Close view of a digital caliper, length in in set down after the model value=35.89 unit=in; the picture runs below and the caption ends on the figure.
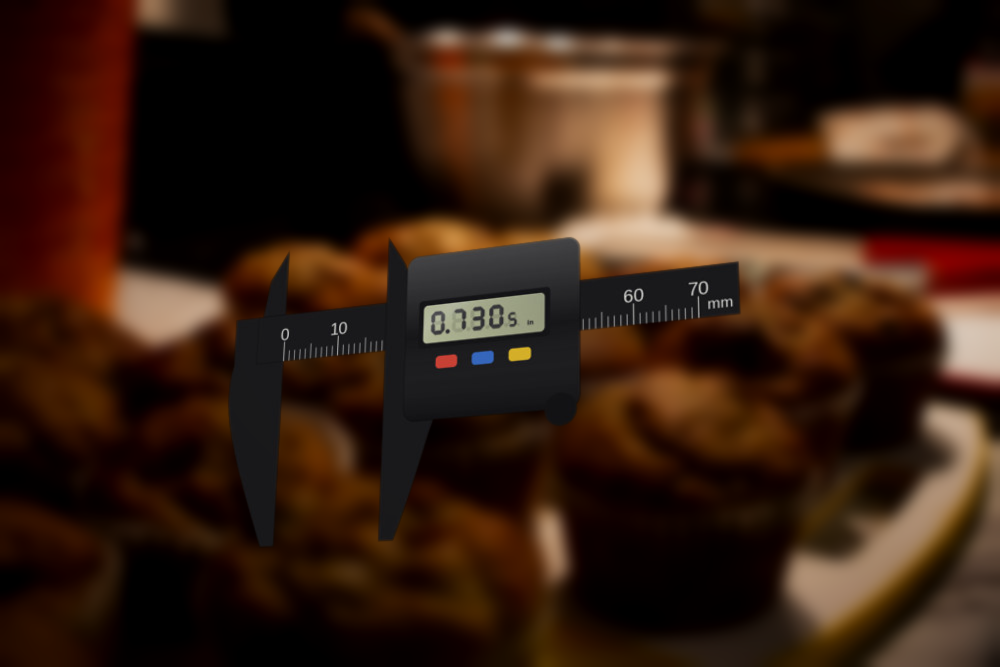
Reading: value=0.7305 unit=in
